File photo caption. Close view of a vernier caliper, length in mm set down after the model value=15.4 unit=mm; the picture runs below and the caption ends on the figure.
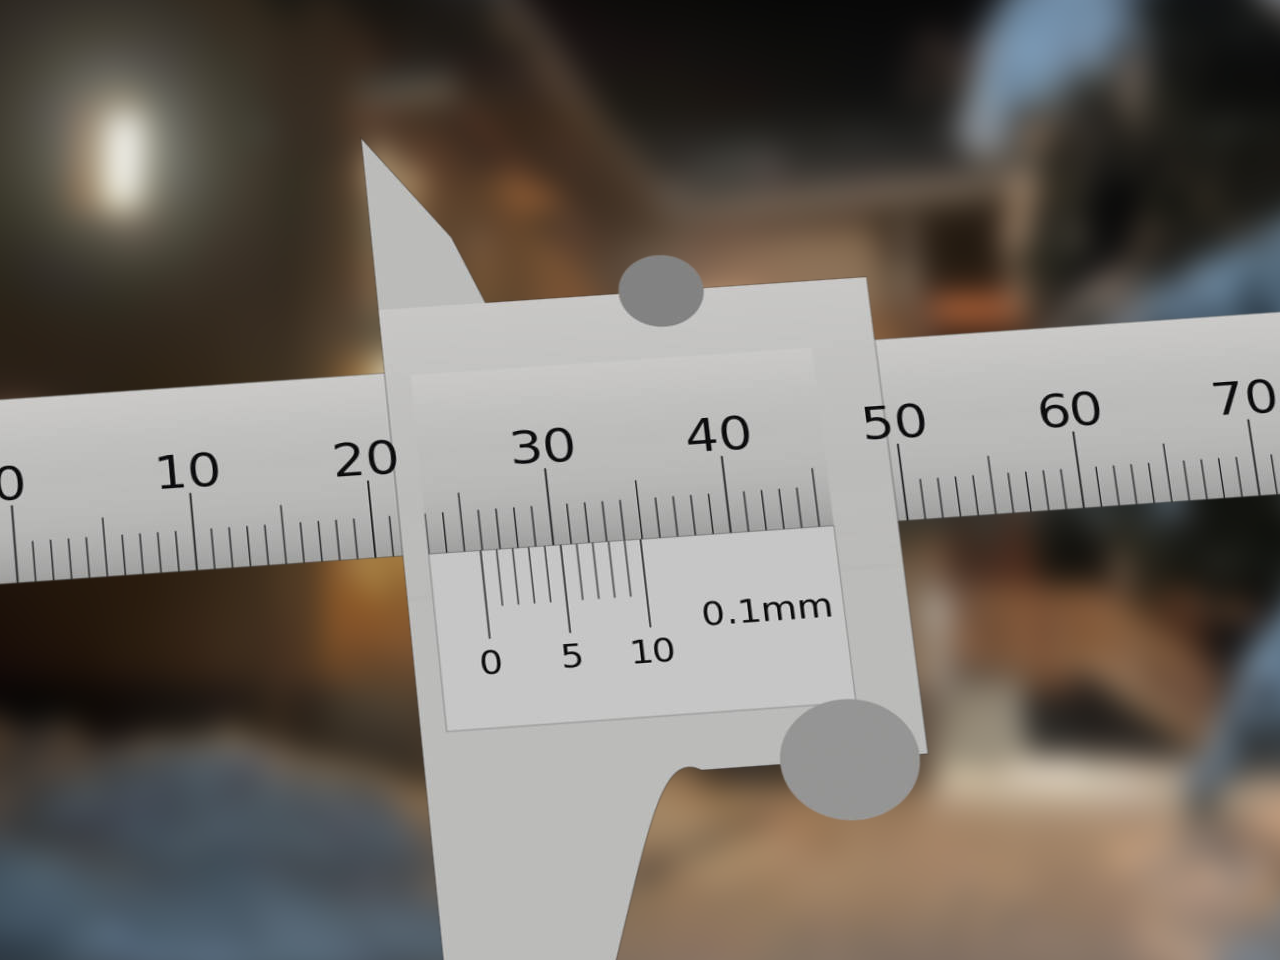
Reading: value=25.9 unit=mm
